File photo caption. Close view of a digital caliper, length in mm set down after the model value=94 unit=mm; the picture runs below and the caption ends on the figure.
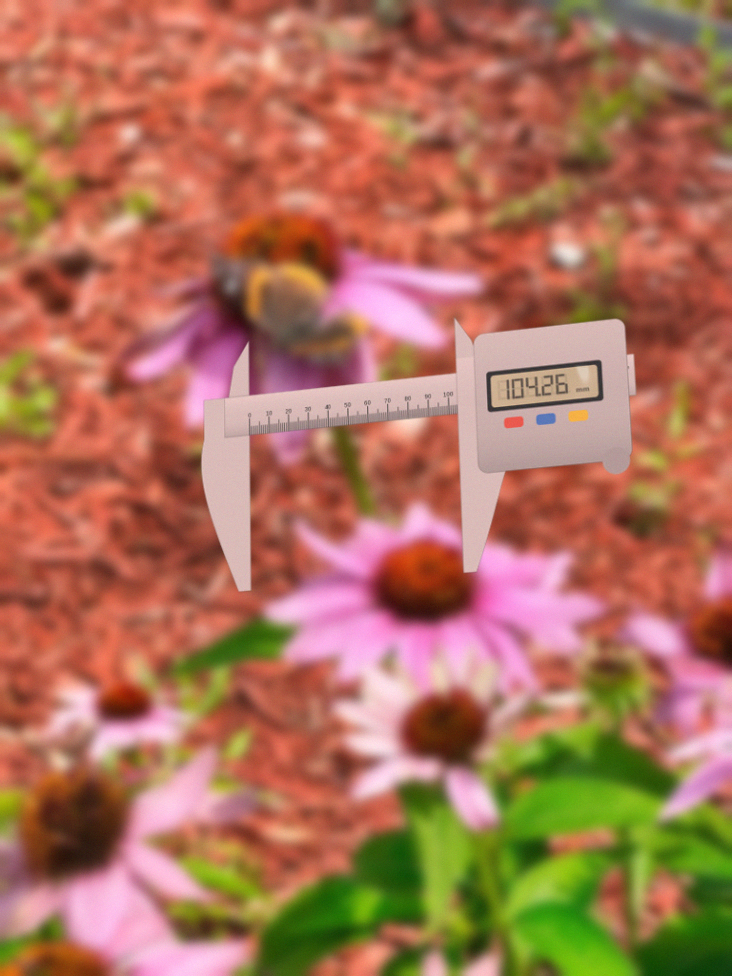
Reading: value=104.26 unit=mm
